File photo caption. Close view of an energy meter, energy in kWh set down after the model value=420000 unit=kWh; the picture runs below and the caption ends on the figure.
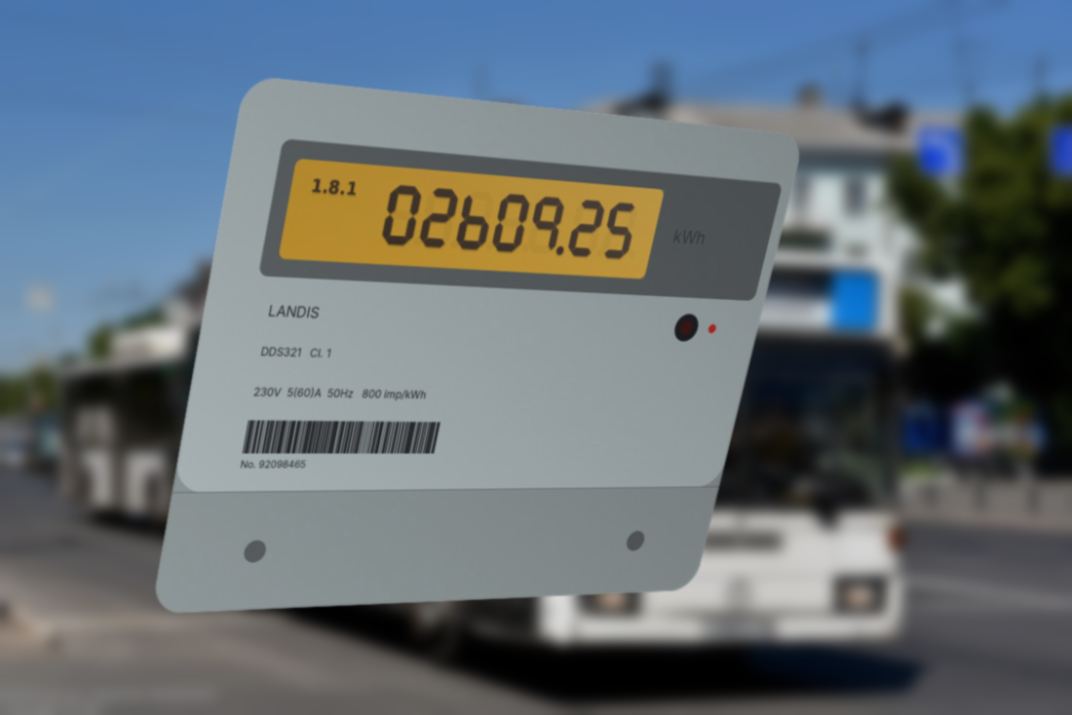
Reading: value=2609.25 unit=kWh
